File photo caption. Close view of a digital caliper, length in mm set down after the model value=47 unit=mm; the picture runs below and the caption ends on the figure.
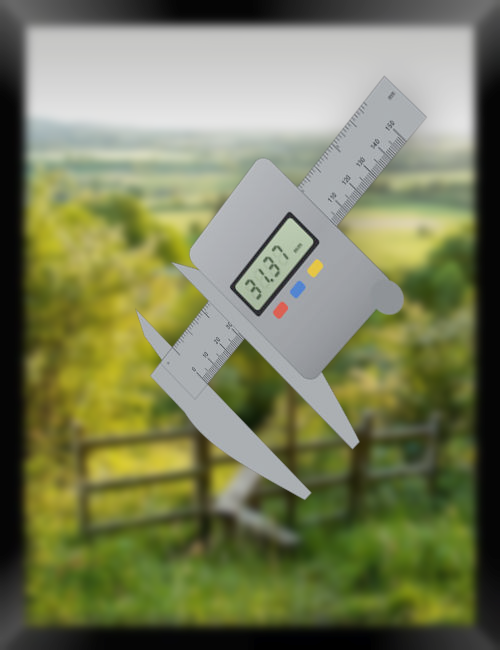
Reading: value=31.37 unit=mm
